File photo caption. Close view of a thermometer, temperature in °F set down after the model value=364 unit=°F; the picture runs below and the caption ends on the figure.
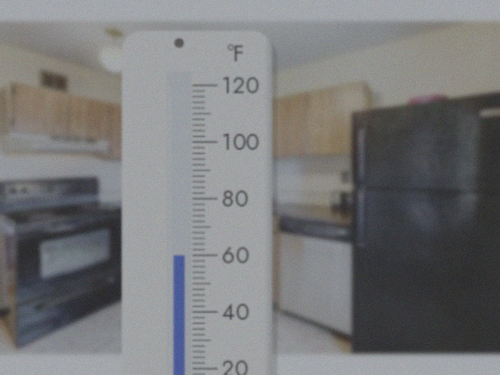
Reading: value=60 unit=°F
